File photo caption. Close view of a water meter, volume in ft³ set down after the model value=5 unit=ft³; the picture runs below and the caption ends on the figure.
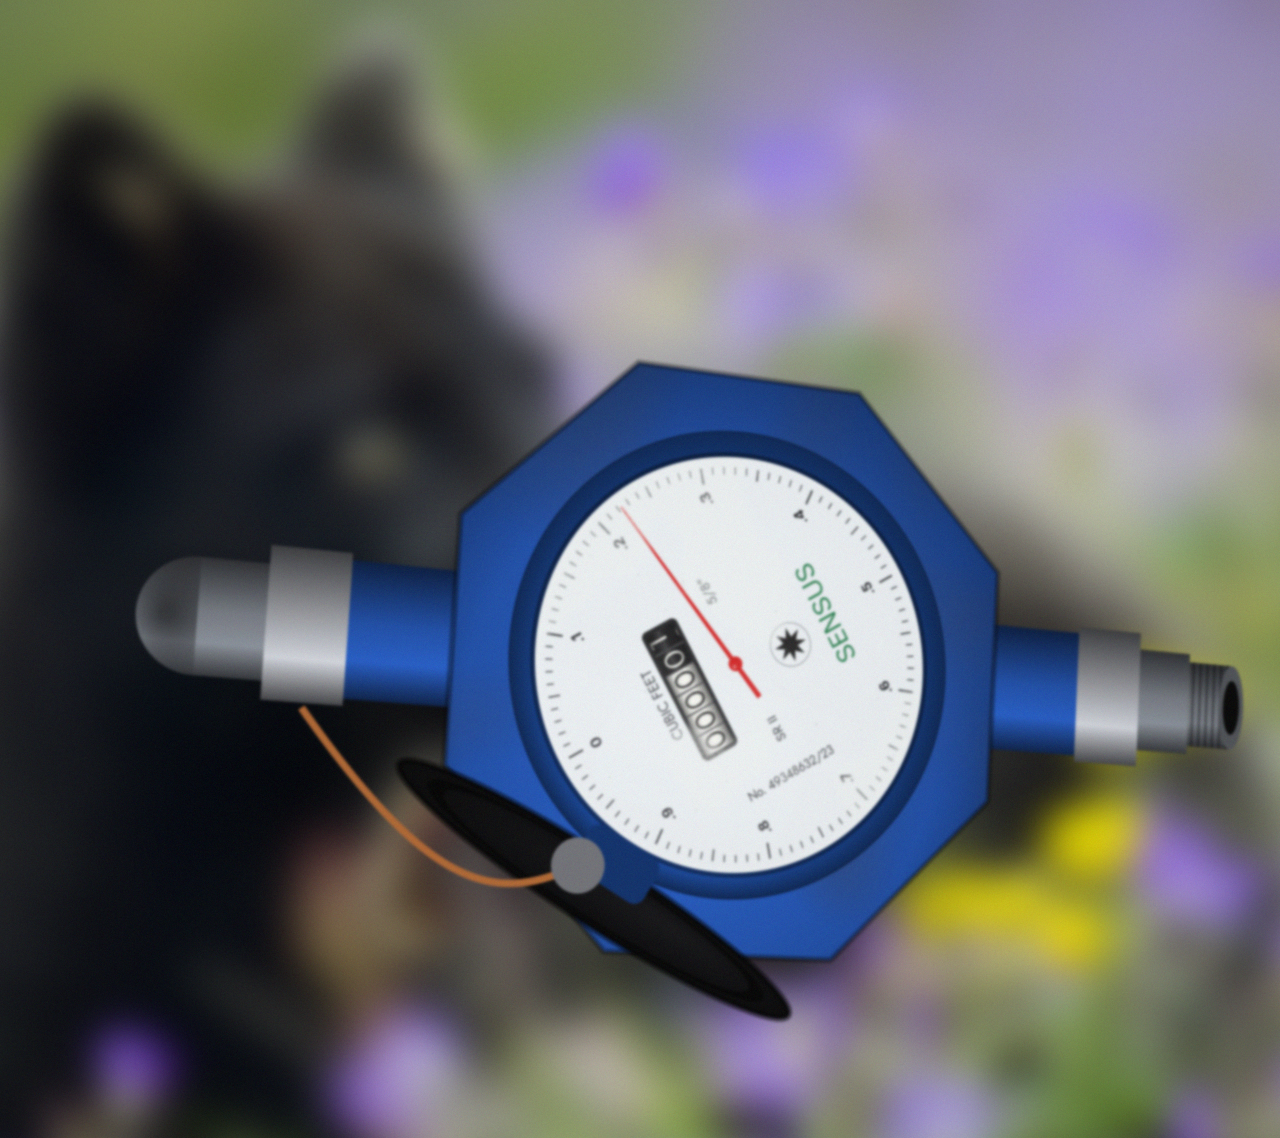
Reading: value=1.22 unit=ft³
